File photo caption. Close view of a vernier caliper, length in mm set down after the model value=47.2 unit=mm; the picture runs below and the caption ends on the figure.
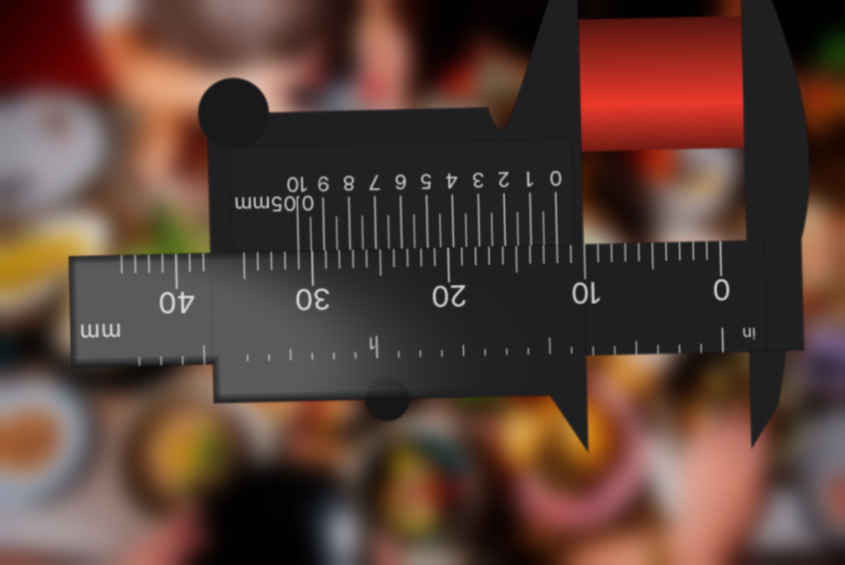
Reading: value=12.0 unit=mm
